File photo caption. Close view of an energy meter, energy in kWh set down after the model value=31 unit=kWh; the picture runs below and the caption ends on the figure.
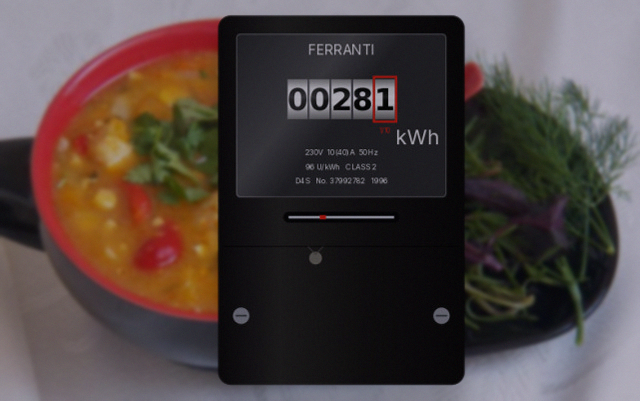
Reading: value=28.1 unit=kWh
